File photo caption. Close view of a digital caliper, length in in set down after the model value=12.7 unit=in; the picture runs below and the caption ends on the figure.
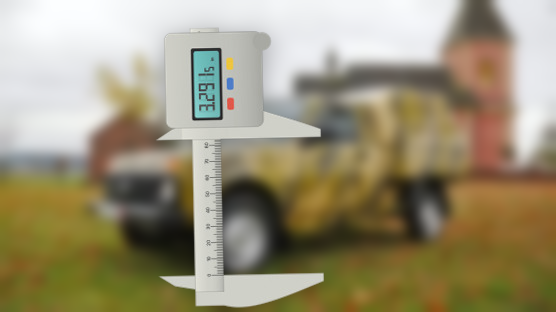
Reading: value=3.2915 unit=in
